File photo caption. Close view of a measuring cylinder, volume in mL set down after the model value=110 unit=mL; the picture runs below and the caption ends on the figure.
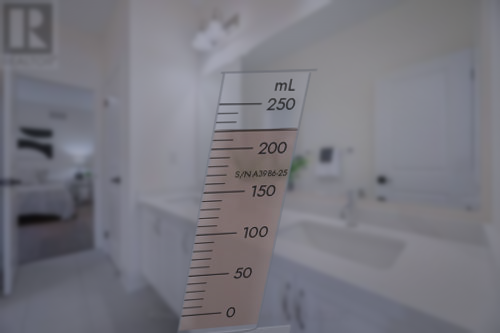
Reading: value=220 unit=mL
